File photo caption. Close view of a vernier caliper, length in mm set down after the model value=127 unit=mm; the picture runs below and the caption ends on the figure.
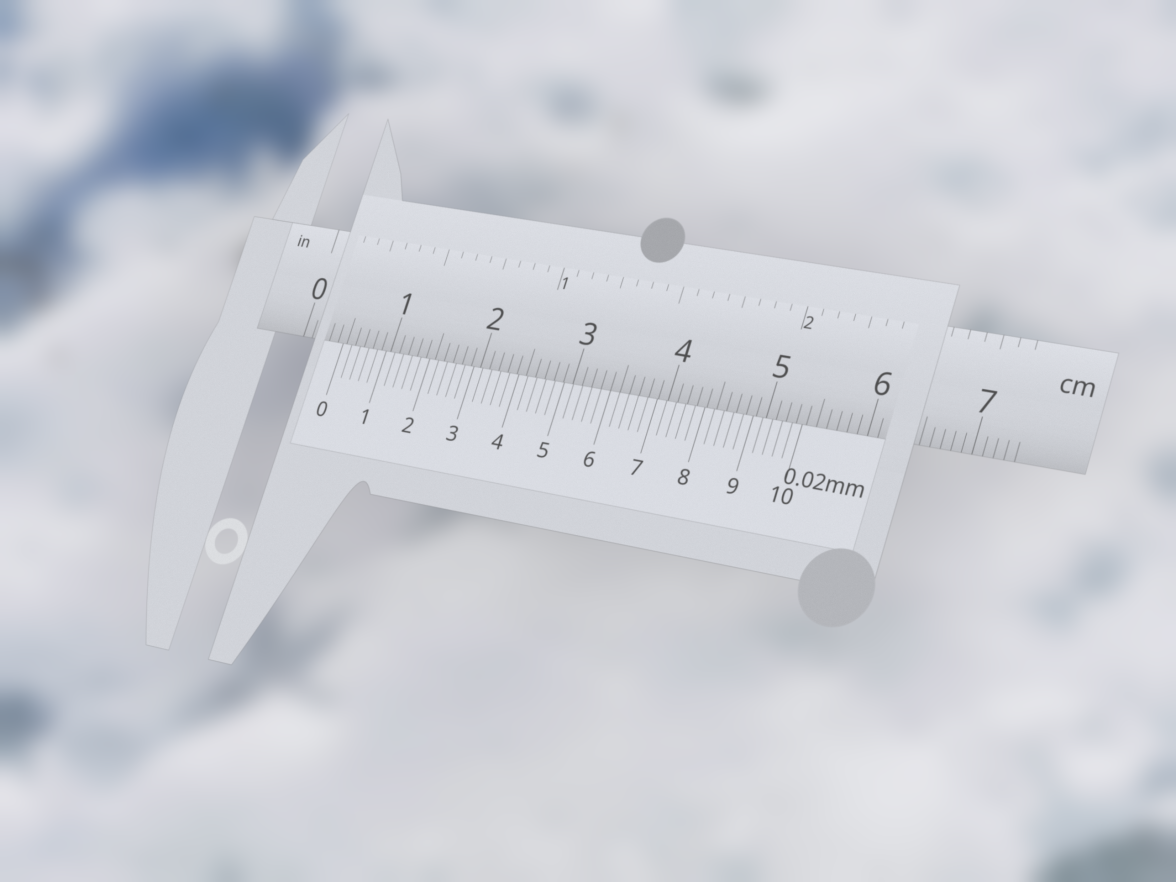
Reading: value=4.6 unit=mm
